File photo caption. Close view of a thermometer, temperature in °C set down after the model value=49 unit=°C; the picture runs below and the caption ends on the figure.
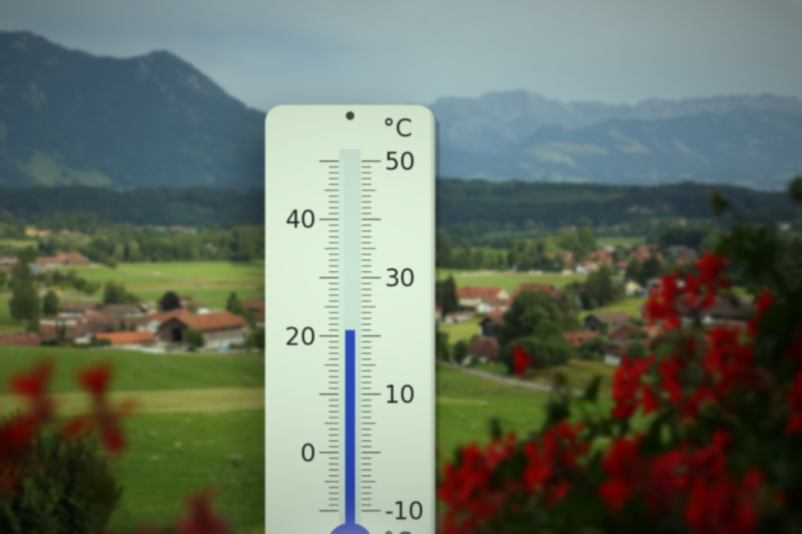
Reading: value=21 unit=°C
